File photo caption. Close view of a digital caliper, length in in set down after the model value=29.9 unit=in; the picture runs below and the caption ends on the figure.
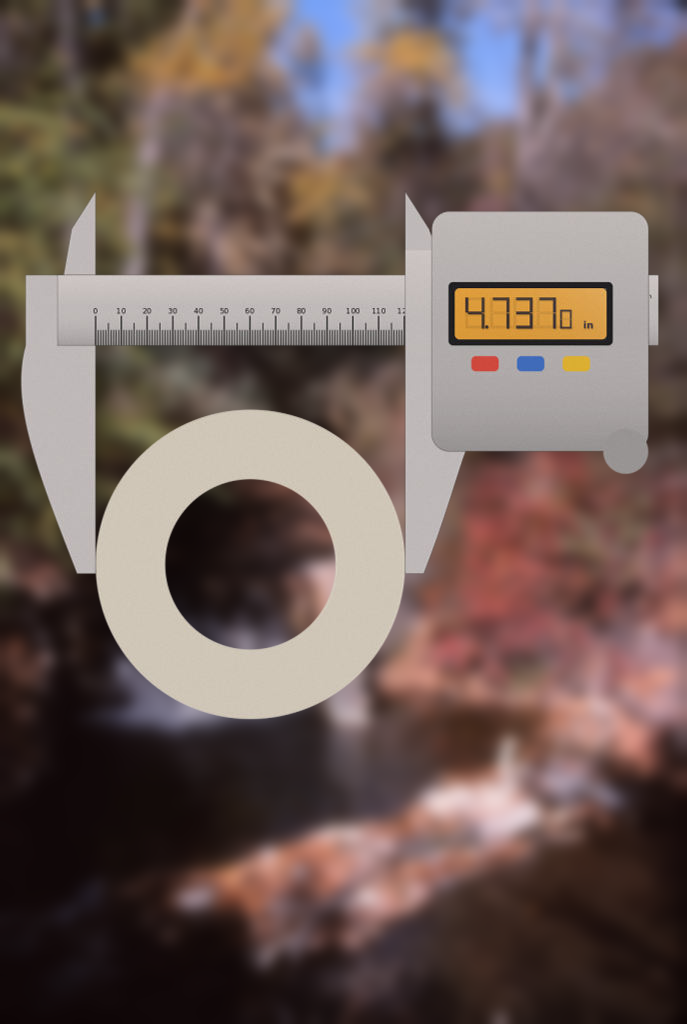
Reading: value=4.7370 unit=in
